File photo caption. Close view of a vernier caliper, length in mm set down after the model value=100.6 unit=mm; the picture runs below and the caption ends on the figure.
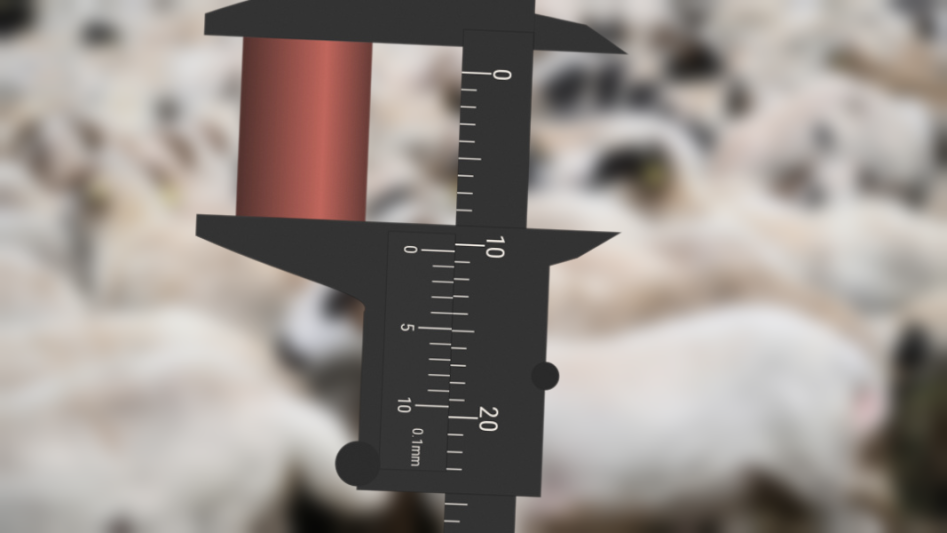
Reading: value=10.4 unit=mm
